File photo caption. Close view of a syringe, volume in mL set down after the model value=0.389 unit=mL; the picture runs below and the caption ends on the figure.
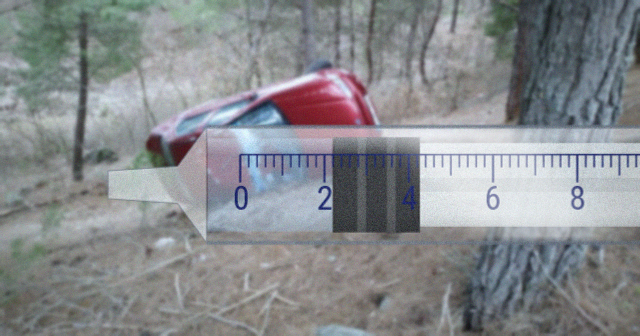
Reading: value=2.2 unit=mL
